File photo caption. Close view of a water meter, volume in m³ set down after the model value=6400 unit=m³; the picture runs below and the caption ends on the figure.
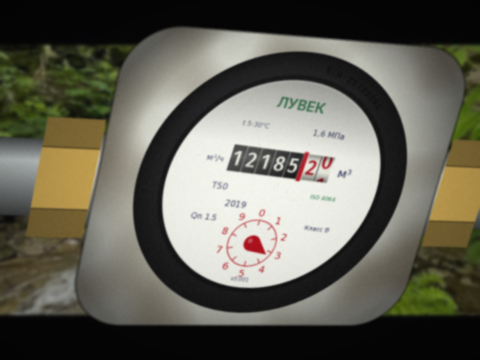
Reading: value=12185.203 unit=m³
